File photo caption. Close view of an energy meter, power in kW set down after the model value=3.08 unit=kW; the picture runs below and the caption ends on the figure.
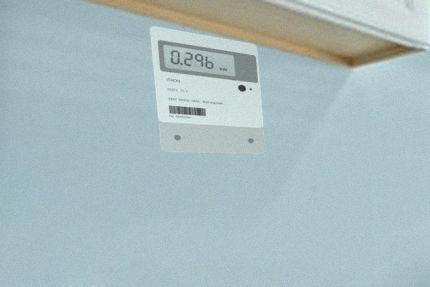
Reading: value=0.296 unit=kW
